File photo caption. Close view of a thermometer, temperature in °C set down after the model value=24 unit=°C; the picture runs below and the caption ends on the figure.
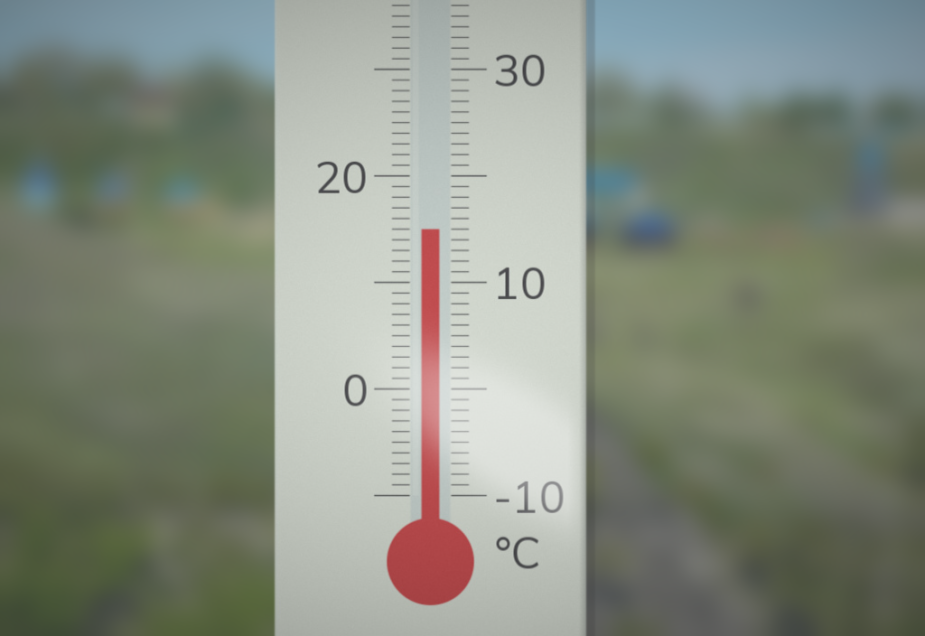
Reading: value=15 unit=°C
